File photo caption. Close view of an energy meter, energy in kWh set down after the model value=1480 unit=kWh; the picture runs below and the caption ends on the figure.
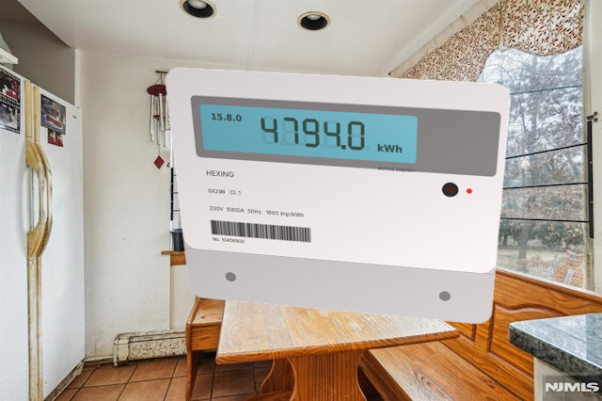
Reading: value=4794.0 unit=kWh
